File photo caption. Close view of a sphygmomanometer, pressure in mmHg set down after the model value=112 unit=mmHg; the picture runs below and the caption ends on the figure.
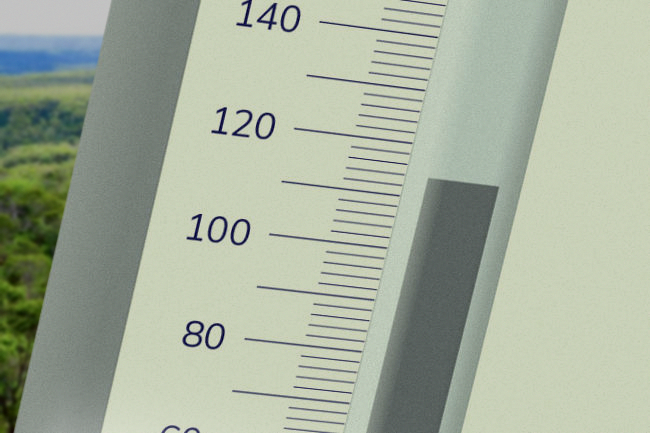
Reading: value=114 unit=mmHg
